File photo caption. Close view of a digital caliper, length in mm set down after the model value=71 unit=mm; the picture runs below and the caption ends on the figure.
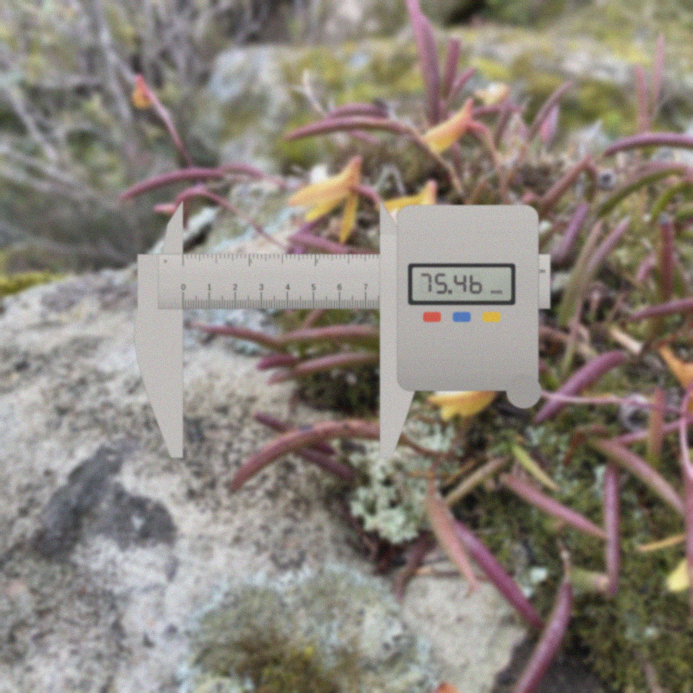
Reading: value=75.46 unit=mm
